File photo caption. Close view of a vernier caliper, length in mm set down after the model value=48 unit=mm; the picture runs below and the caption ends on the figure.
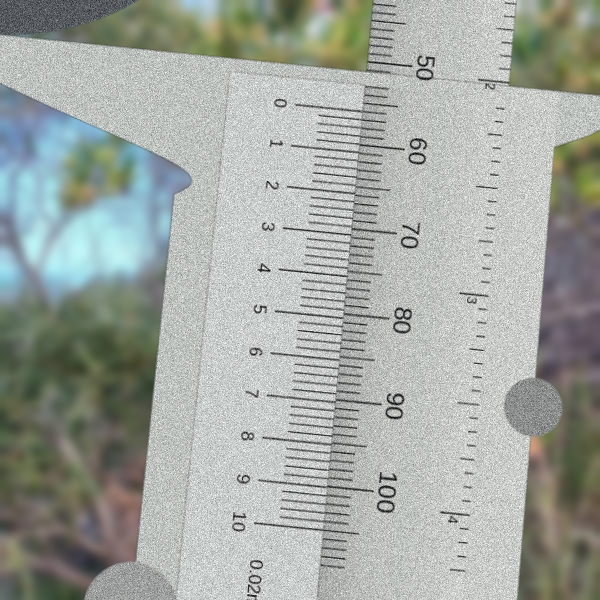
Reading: value=56.0 unit=mm
